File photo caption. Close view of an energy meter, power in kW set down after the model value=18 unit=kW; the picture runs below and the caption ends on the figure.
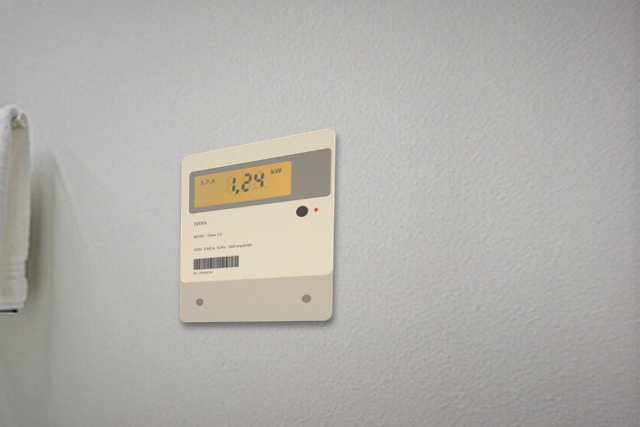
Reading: value=1.24 unit=kW
